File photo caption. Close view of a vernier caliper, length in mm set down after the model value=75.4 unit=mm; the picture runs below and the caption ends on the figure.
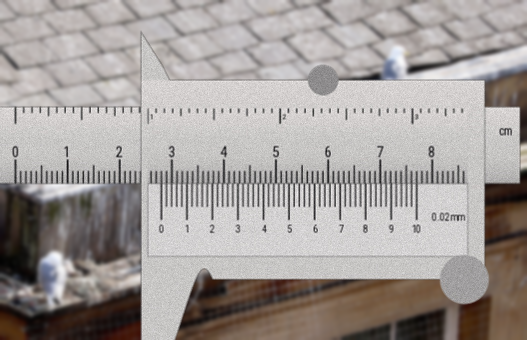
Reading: value=28.0 unit=mm
